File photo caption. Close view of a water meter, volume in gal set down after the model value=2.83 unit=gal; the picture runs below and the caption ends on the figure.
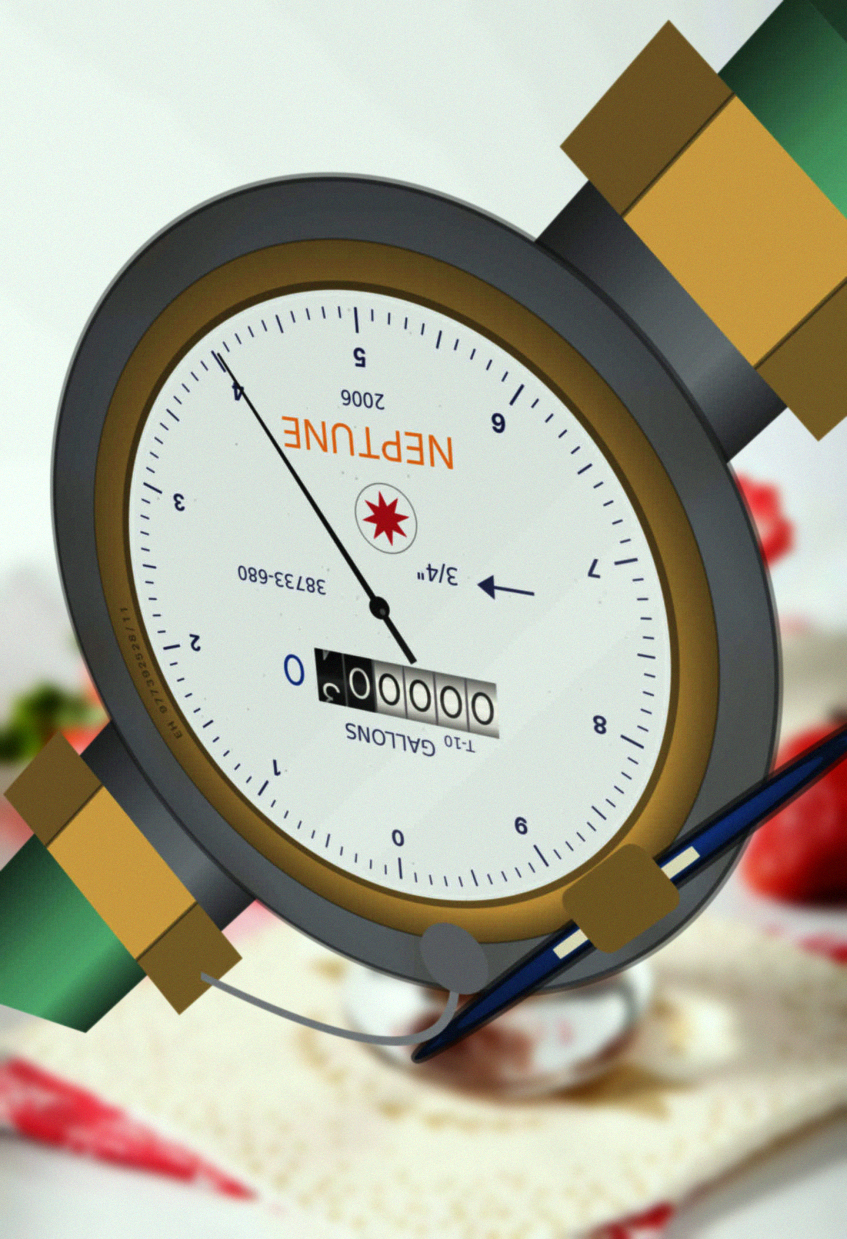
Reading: value=34.0 unit=gal
